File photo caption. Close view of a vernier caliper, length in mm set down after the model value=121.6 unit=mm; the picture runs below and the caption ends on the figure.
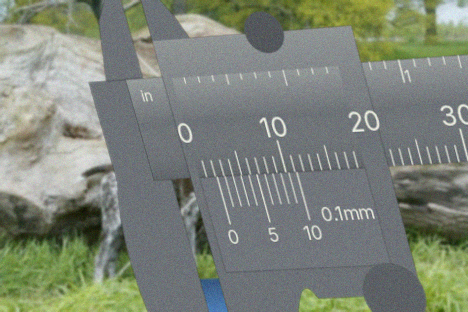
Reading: value=2.2 unit=mm
